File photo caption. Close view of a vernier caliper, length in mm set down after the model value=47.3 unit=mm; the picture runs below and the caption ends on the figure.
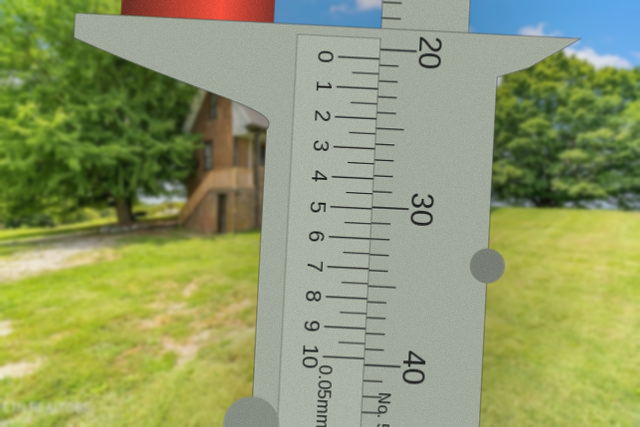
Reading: value=20.6 unit=mm
